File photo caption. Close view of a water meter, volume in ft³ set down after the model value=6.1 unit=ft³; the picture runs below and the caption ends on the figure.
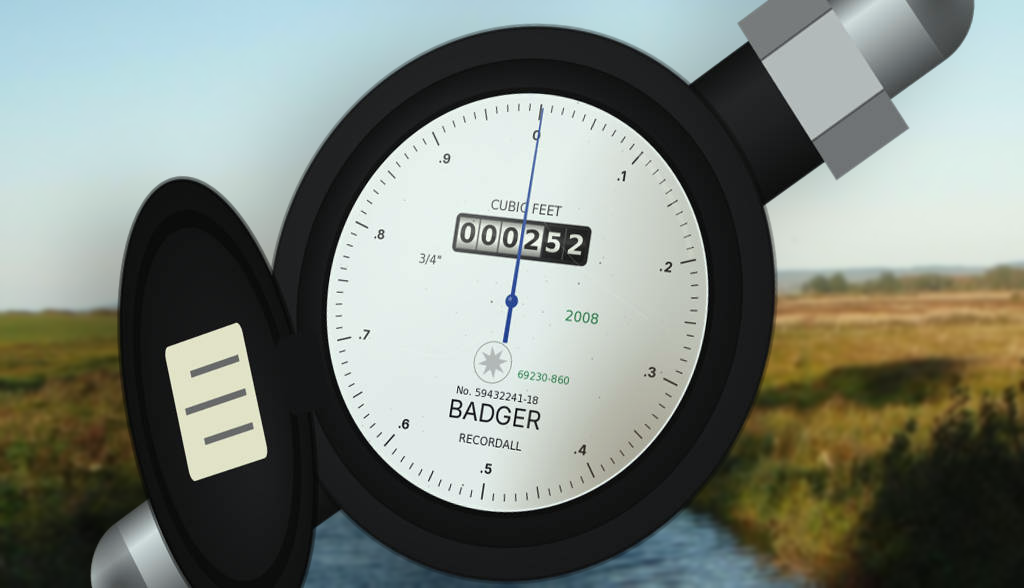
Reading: value=252.00 unit=ft³
